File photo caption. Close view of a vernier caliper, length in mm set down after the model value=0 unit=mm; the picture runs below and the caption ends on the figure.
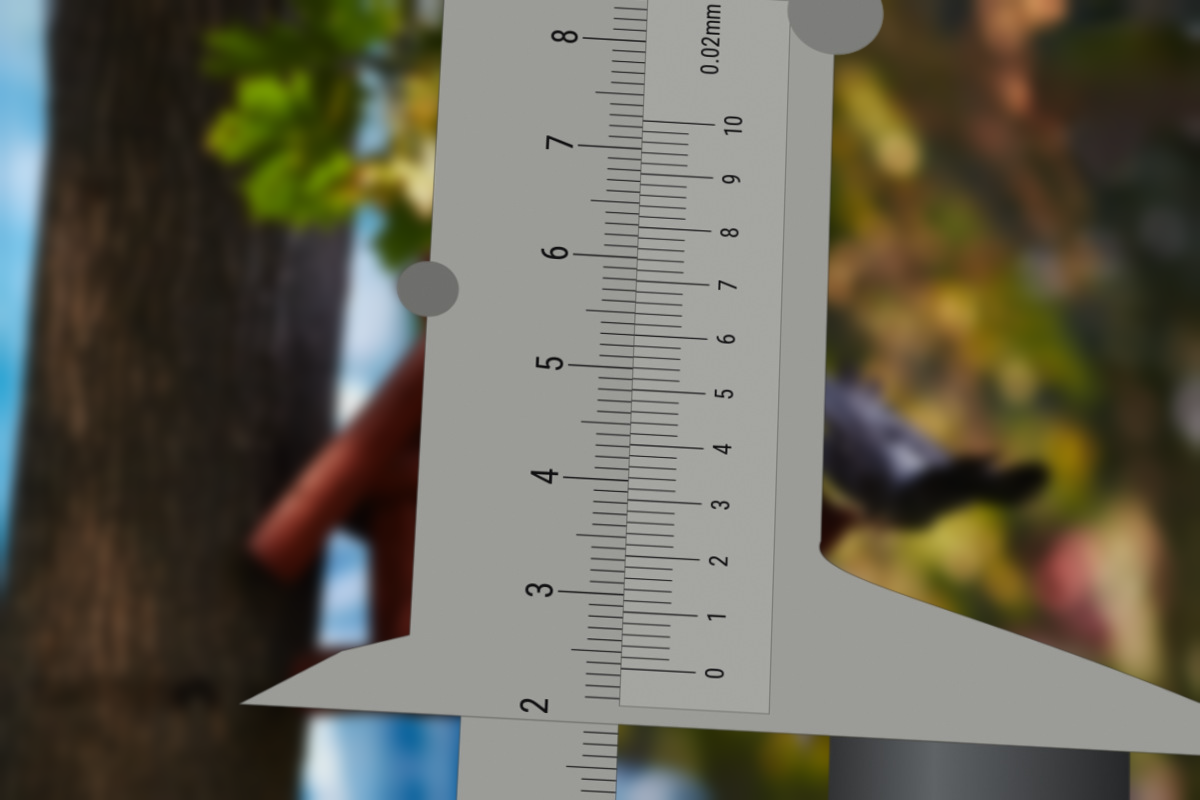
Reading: value=23.6 unit=mm
